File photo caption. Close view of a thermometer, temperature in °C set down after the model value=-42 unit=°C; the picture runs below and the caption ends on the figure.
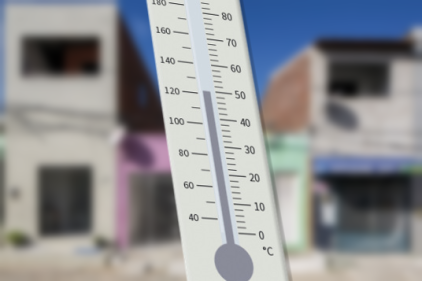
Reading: value=50 unit=°C
